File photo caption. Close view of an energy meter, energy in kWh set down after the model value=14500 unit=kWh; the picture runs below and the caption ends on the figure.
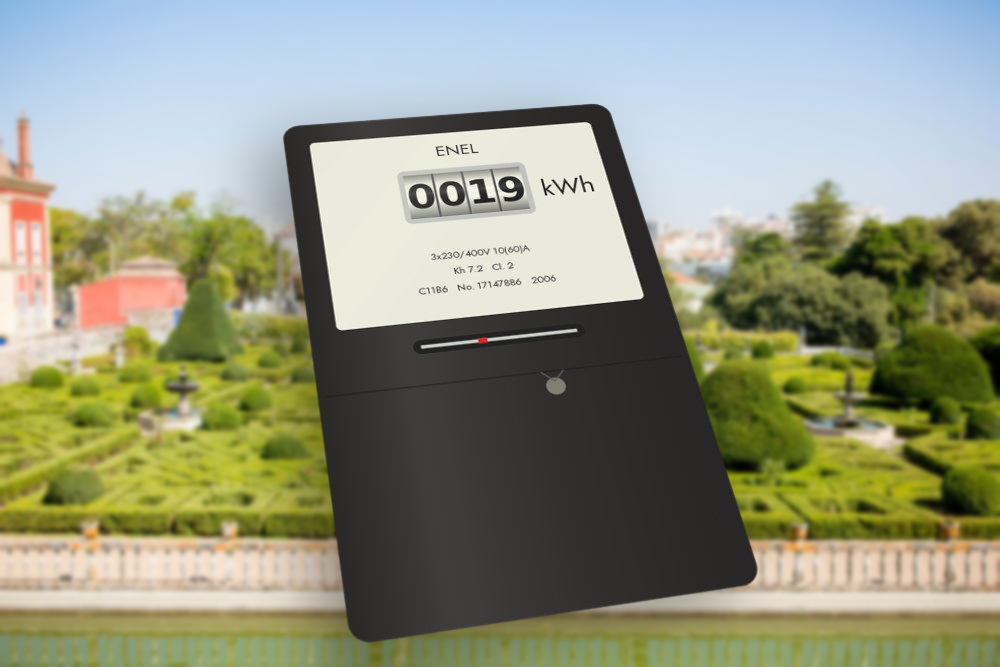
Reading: value=19 unit=kWh
